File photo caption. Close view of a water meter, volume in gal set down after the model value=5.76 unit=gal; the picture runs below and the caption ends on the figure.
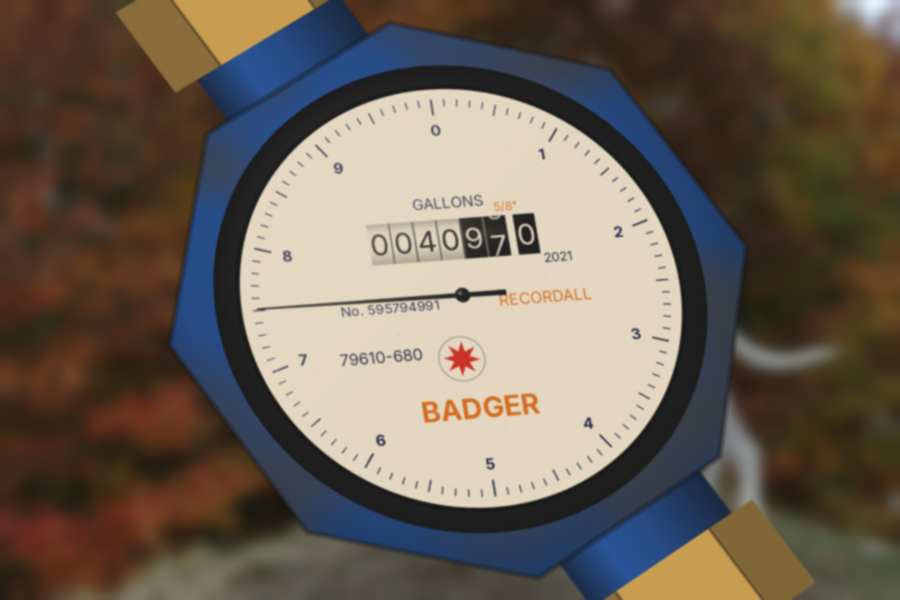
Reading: value=40967.5 unit=gal
